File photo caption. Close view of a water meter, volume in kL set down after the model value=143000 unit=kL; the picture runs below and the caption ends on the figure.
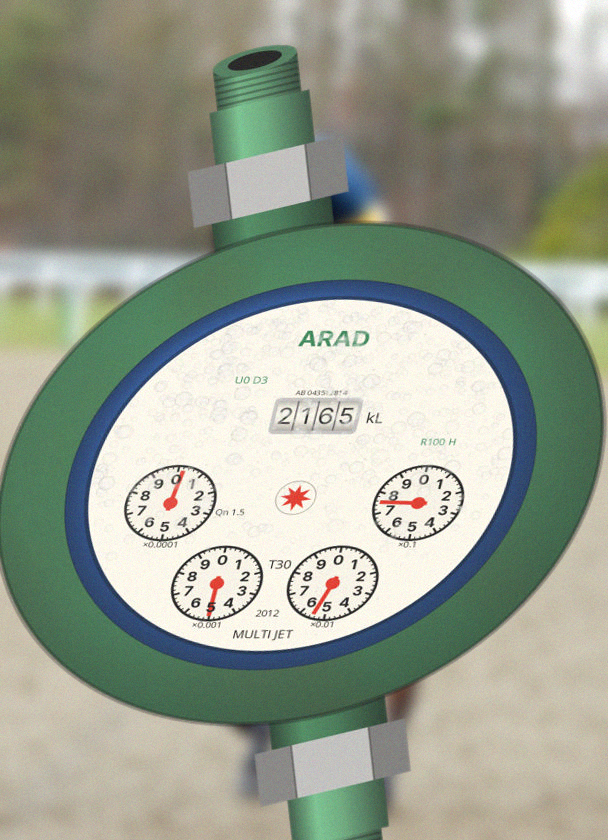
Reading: value=2165.7550 unit=kL
